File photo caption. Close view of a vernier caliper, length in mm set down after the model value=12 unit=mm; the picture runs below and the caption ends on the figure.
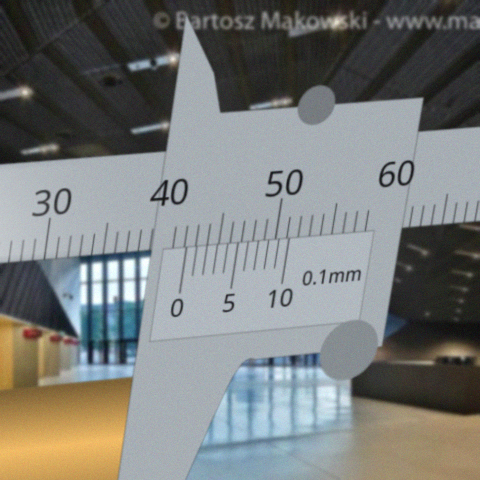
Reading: value=42.2 unit=mm
